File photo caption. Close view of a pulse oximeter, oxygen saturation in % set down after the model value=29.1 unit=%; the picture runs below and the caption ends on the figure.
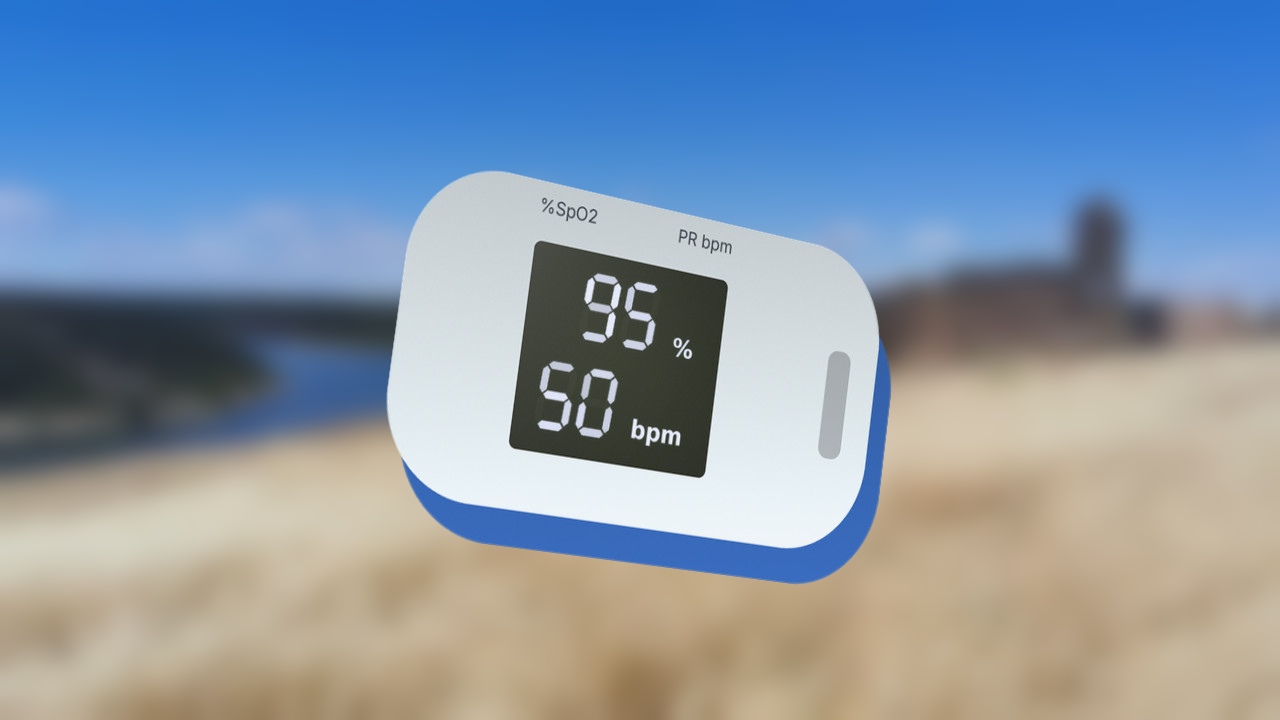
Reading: value=95 unit=%
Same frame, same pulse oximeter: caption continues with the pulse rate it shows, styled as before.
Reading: value=50 unit=bpm
